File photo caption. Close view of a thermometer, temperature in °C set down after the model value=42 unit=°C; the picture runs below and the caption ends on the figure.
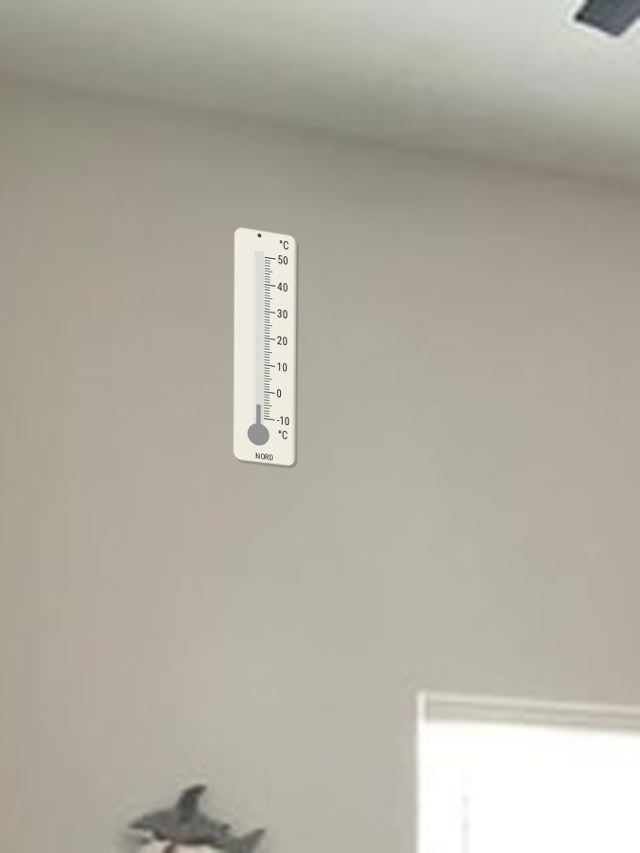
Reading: value=-5 unit=°C
